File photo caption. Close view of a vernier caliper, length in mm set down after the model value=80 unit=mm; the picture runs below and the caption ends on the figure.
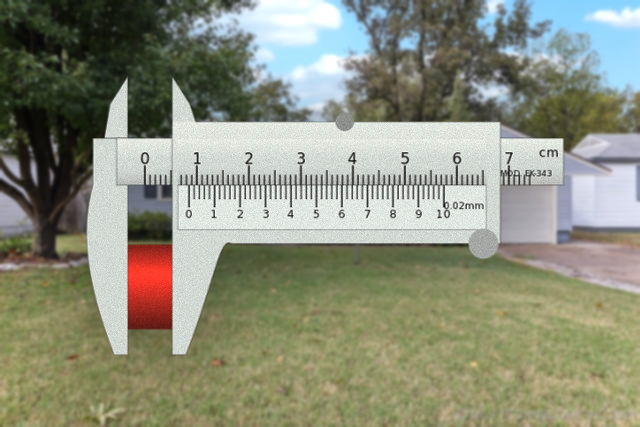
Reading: value=8.5 unit=mm
